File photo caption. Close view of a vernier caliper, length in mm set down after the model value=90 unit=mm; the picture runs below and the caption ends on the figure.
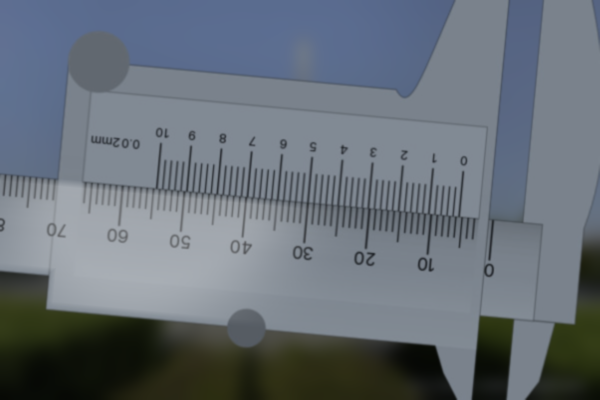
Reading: value=5.5 unit=mm
